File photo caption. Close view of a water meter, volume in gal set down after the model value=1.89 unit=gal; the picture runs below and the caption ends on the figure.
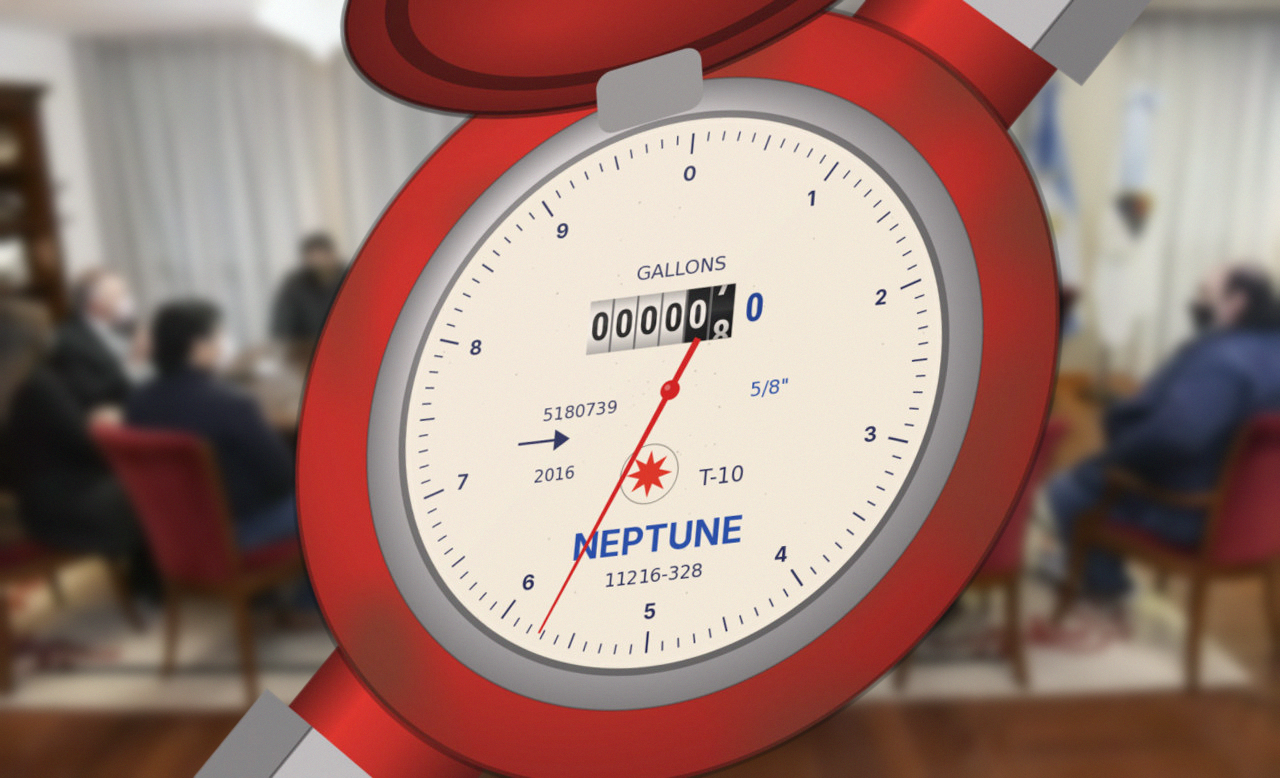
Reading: value=75.7 unit=gal
